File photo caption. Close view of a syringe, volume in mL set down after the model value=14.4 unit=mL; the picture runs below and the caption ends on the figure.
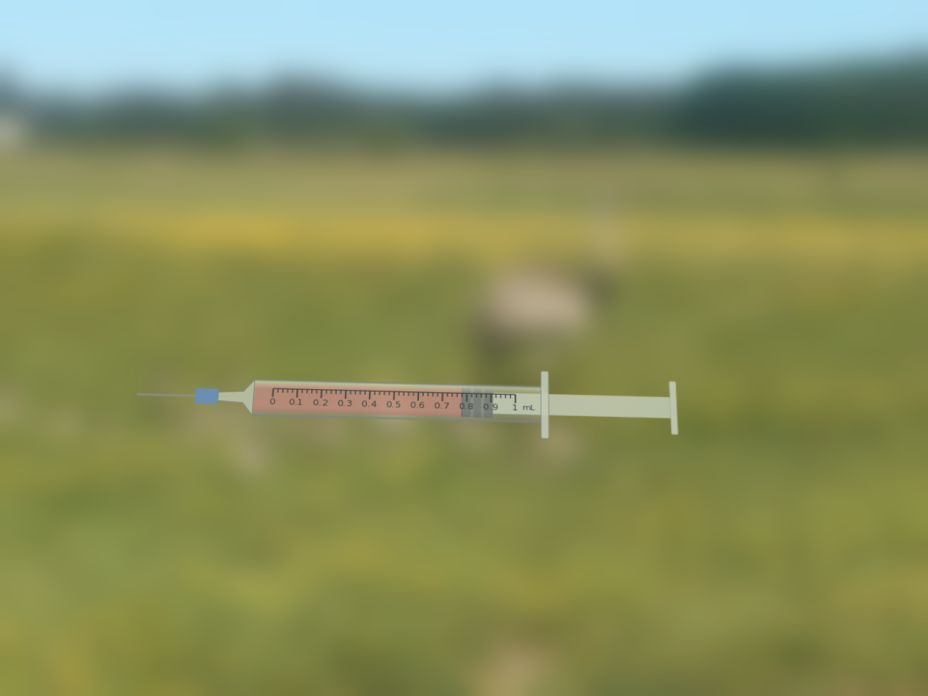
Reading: value=0.78 unit=mL
